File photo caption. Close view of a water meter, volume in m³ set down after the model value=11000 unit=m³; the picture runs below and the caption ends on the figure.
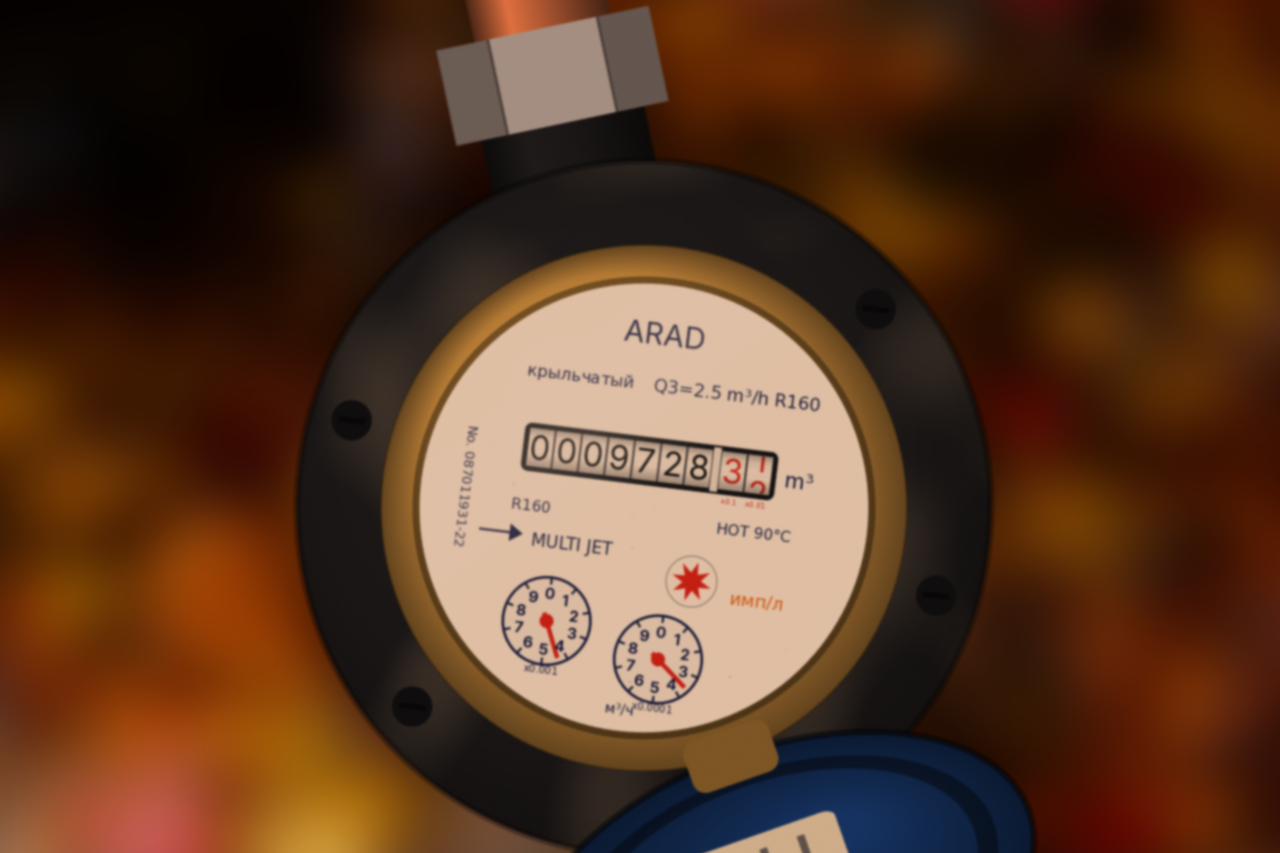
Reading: value=9728.3143 unit=m³
